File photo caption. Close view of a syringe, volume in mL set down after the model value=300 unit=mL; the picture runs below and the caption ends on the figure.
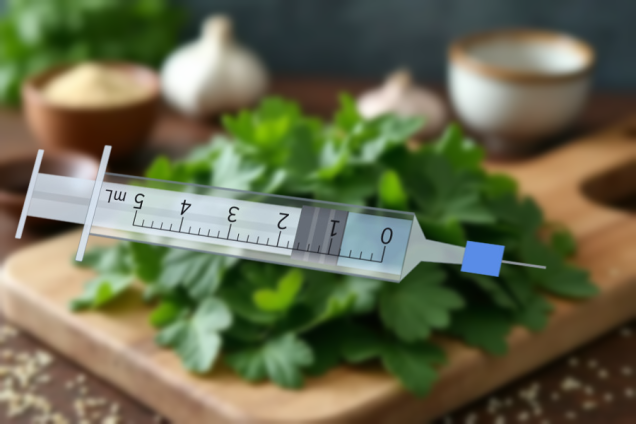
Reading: value=0.8 unit=mL
